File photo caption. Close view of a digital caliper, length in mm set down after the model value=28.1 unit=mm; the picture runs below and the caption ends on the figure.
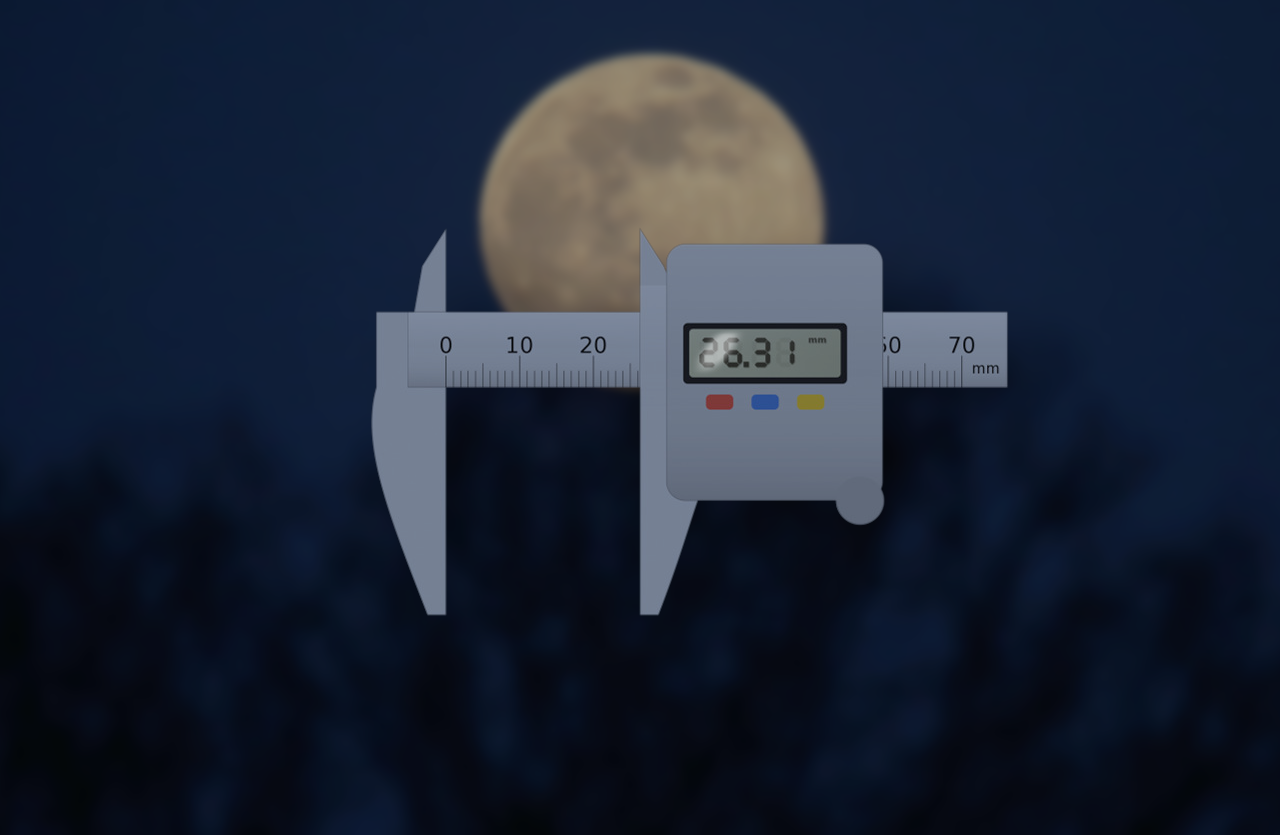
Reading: value=26.31 unit=mm
